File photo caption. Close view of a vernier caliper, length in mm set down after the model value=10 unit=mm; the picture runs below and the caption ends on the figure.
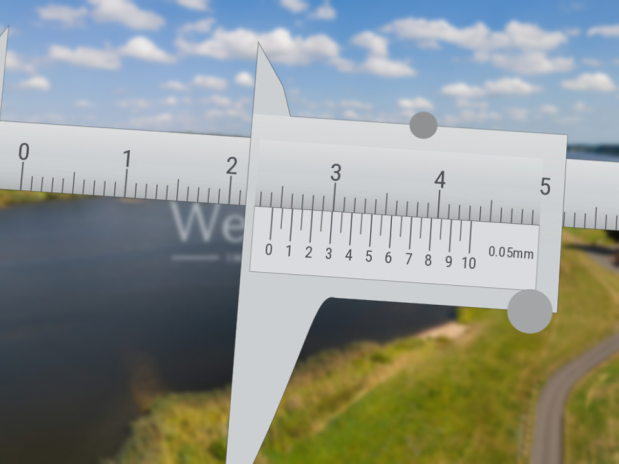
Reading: value=24.2 unit=mm
